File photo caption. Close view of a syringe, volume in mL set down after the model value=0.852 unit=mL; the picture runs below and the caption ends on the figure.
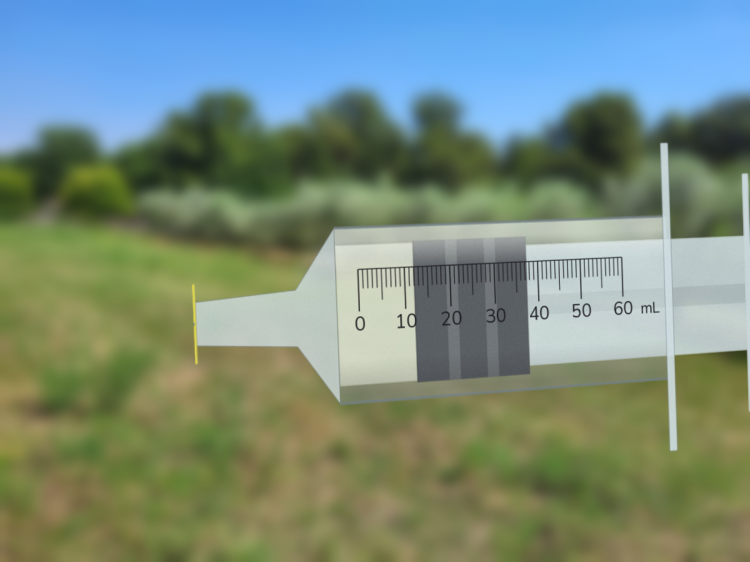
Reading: value=12 unit=mL
